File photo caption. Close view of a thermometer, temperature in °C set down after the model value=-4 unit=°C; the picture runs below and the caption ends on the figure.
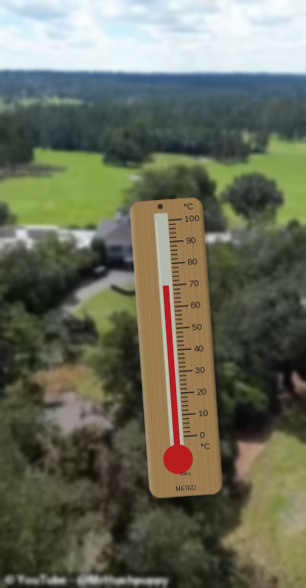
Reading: value=70 unit=°C
